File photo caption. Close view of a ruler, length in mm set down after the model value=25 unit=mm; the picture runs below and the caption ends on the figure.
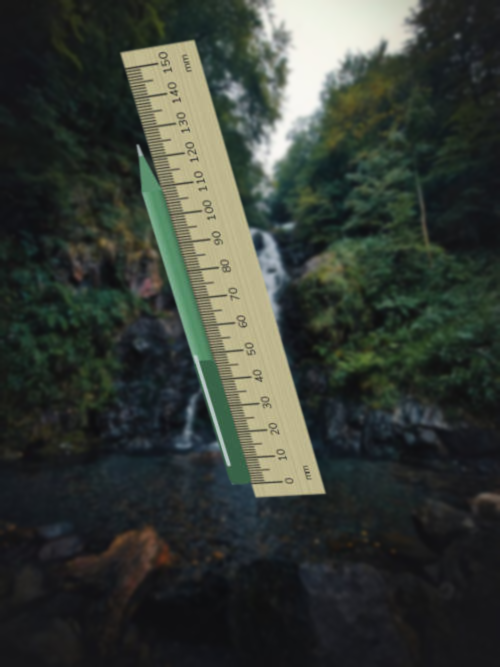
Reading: value=125 unit=mm
